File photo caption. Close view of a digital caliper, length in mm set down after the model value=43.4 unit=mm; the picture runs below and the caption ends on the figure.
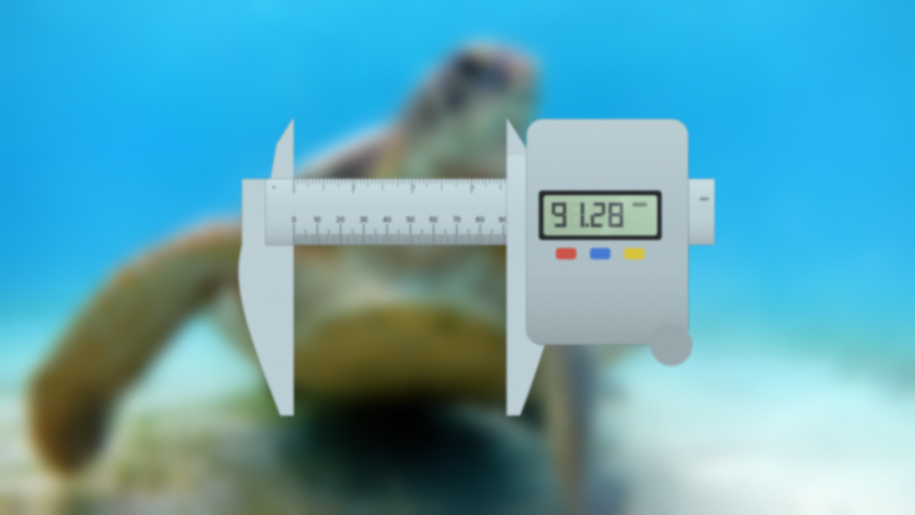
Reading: value=91.28 unit=mm
